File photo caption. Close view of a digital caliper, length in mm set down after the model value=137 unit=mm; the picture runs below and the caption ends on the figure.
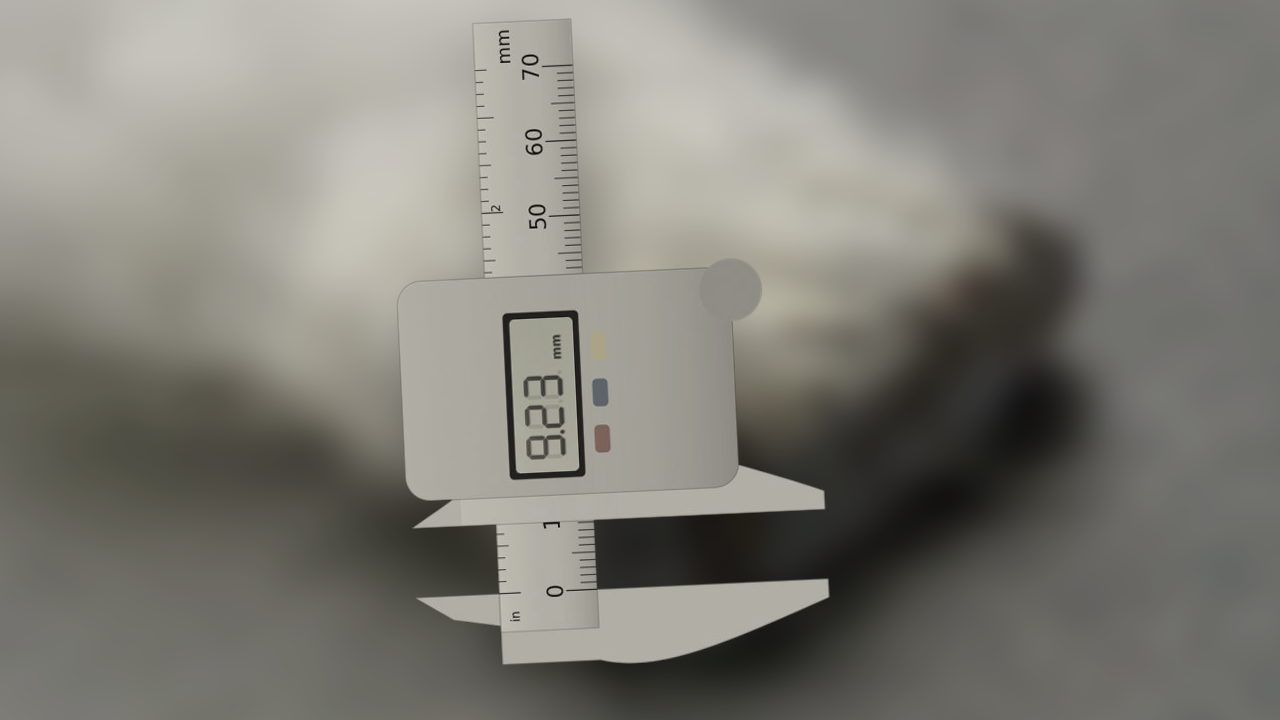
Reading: value=9.23 unit=mm
